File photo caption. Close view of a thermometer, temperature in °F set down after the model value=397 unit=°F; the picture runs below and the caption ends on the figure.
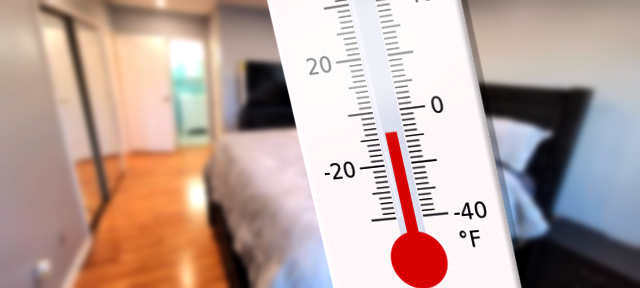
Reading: value=-8 unit=°F
